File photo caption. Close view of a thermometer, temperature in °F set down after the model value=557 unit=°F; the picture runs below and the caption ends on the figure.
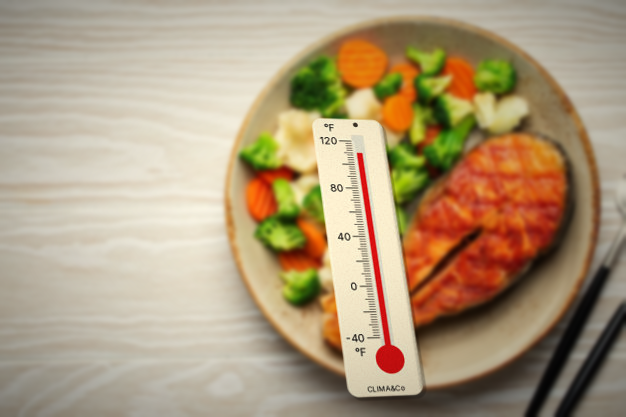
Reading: value=110 unit=°F
